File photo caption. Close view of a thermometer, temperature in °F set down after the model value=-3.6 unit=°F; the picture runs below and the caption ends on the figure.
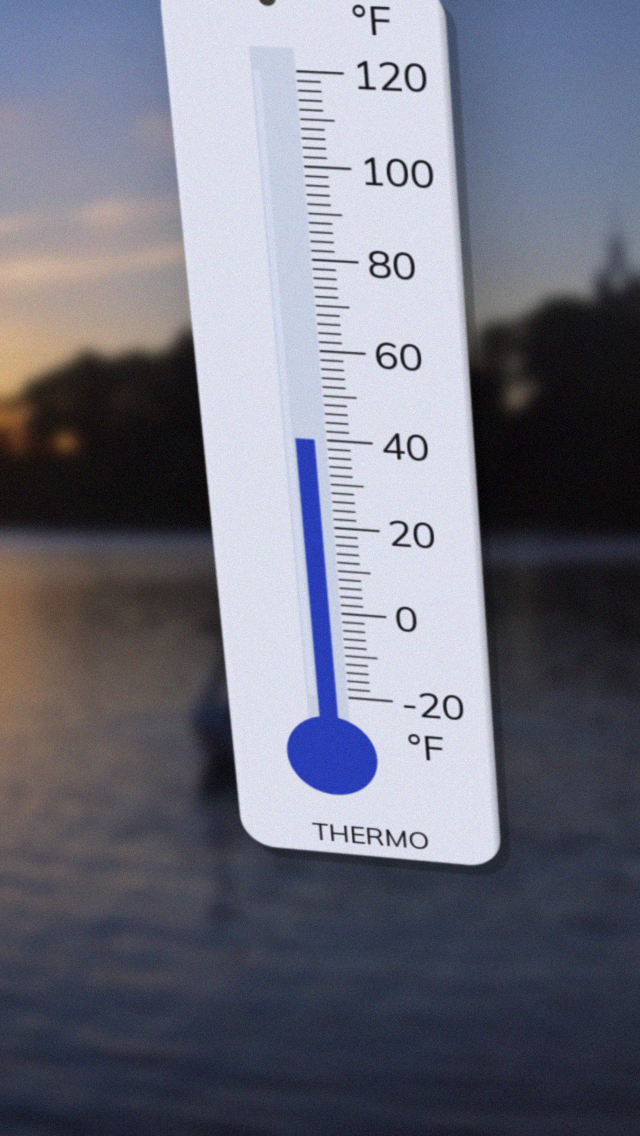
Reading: value=40 unit=°F
